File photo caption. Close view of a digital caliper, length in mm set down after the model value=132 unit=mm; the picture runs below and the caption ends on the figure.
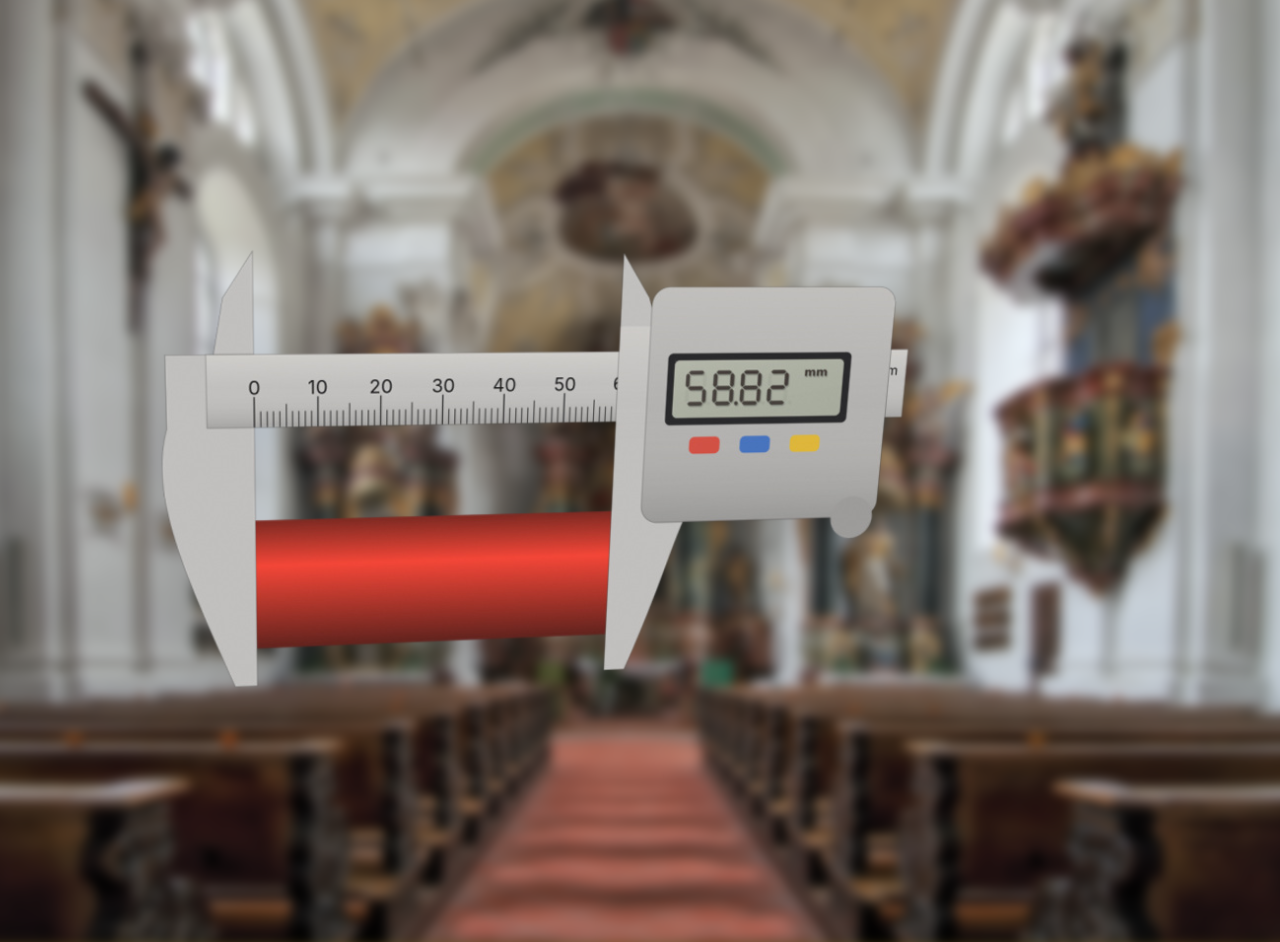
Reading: value=58.82 unit=mm
